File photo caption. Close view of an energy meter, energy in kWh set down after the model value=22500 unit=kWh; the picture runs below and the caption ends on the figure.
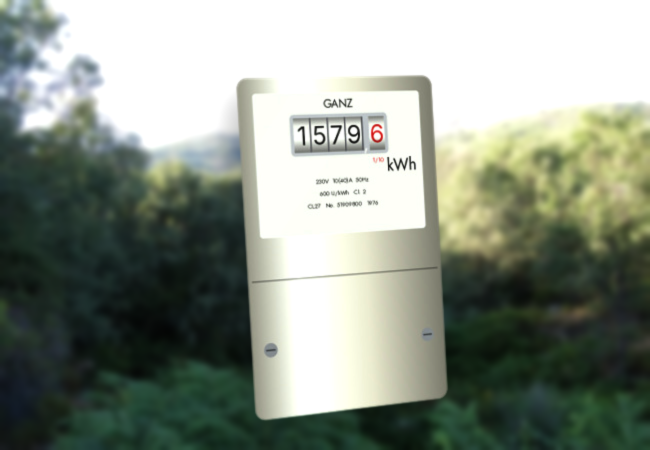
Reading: value=1579.6 unit=kWh
